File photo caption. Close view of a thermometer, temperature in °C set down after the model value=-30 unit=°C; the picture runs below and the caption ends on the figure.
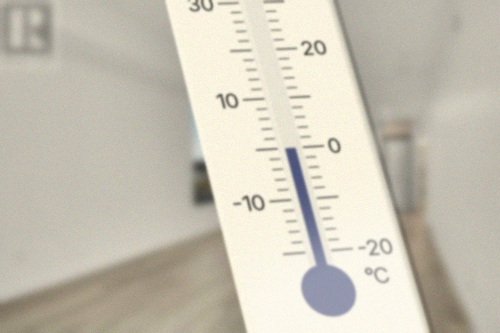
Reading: value=0 unit=°C
